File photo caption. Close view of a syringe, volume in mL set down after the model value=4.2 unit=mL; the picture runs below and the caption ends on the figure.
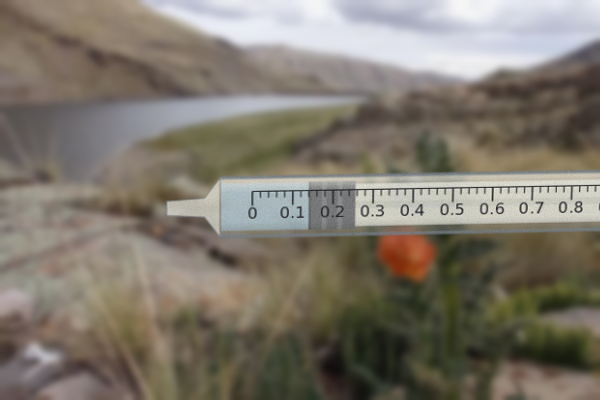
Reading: value=0.14 unit=mL
